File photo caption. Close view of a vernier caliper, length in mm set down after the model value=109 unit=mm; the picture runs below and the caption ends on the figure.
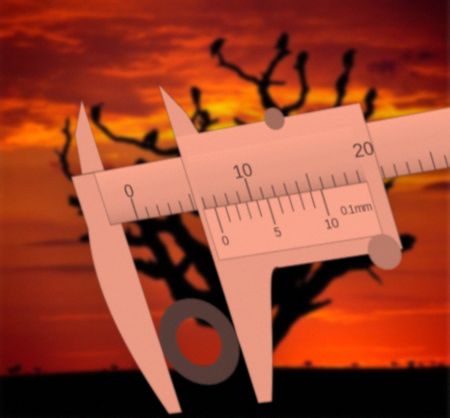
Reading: value=6.8 unit=mm
